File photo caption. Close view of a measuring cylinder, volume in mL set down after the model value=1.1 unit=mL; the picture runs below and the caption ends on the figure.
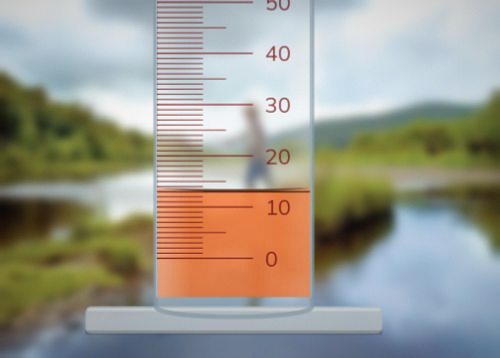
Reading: value=13 unit=mL
